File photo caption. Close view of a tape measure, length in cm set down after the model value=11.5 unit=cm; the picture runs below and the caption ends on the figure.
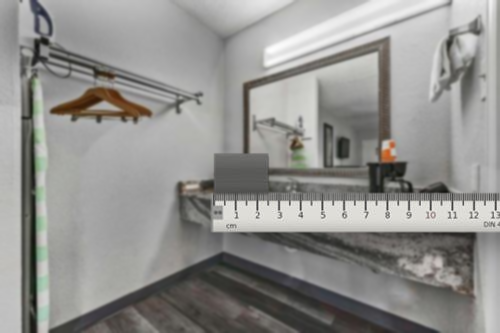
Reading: value=2.5 unit=cm
